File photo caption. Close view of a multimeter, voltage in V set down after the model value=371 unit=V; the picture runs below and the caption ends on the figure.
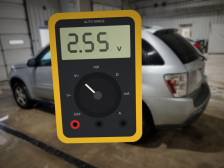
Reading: value=2.55 unit=V
